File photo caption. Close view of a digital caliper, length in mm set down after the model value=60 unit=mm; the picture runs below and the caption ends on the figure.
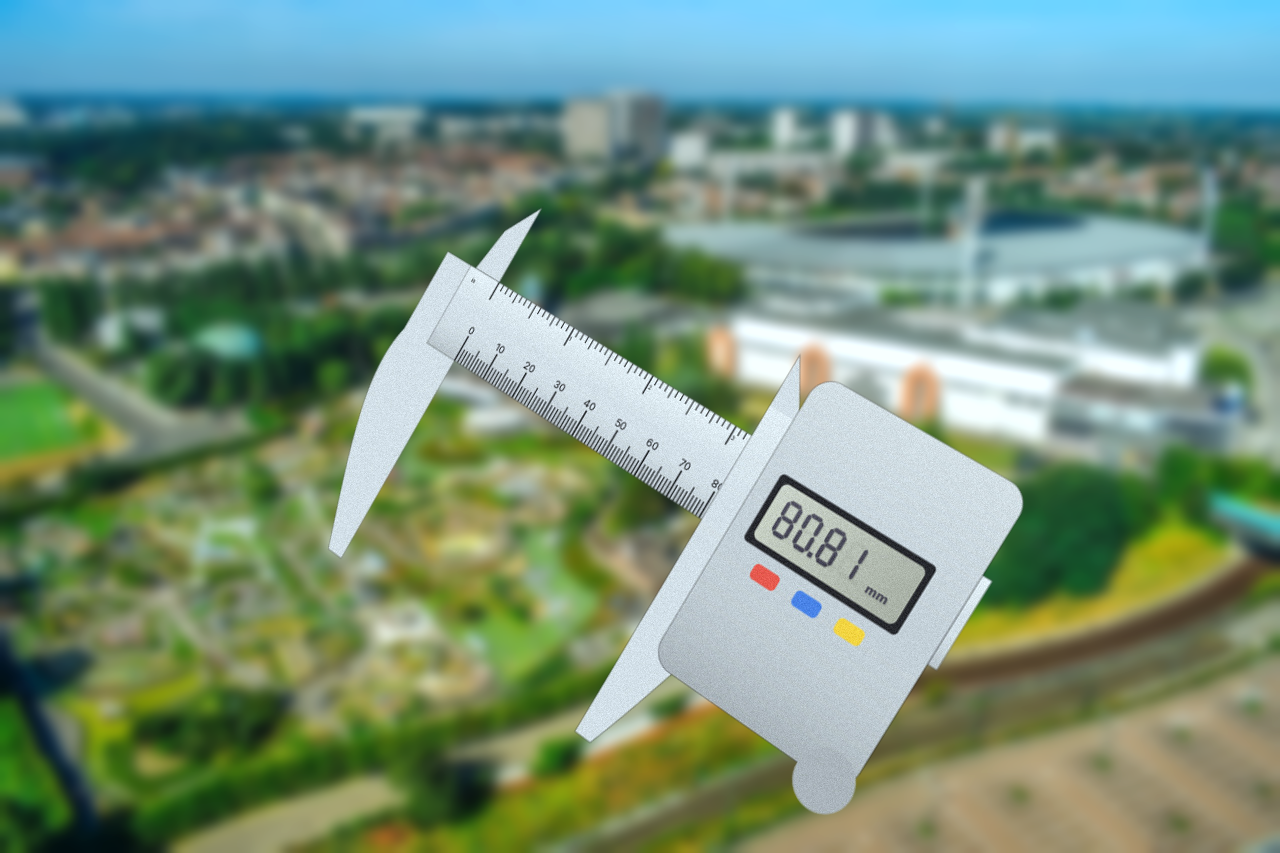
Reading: value=80.81 unit=mm
